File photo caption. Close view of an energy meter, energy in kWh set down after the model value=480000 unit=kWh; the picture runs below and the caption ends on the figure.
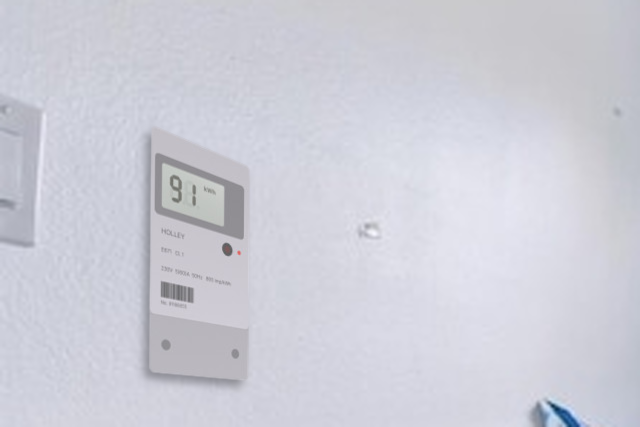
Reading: value=91 unit=kWh
